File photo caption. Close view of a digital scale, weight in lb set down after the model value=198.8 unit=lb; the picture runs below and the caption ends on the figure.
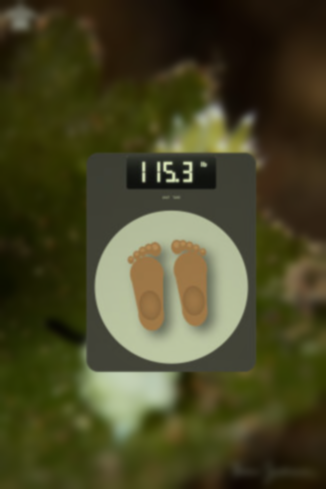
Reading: value=115.3 unit=lb
